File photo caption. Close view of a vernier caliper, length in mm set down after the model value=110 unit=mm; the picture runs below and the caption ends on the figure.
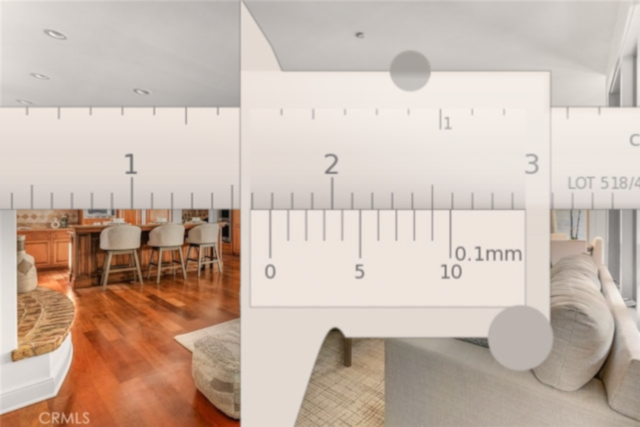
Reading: value=16.9 unit=mm
